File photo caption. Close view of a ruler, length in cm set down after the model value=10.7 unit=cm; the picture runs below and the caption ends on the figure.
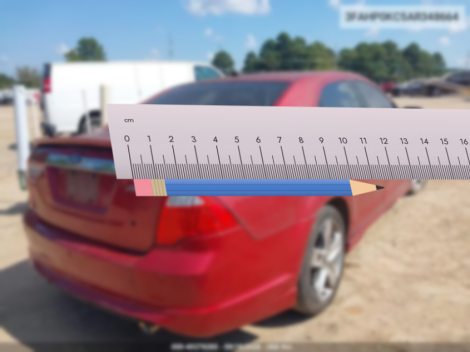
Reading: value=11.5 unit=cm
